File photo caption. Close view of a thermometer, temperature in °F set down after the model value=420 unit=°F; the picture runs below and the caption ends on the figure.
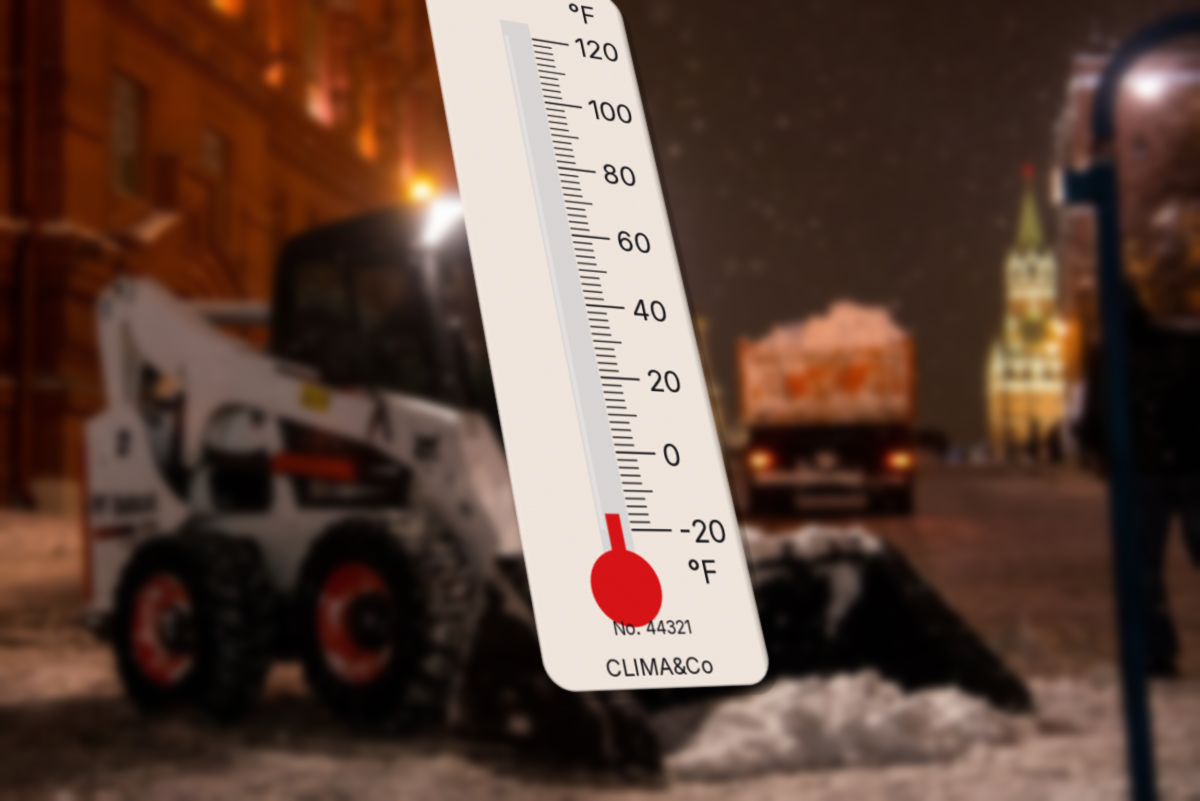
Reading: value=-16 unit=°F
